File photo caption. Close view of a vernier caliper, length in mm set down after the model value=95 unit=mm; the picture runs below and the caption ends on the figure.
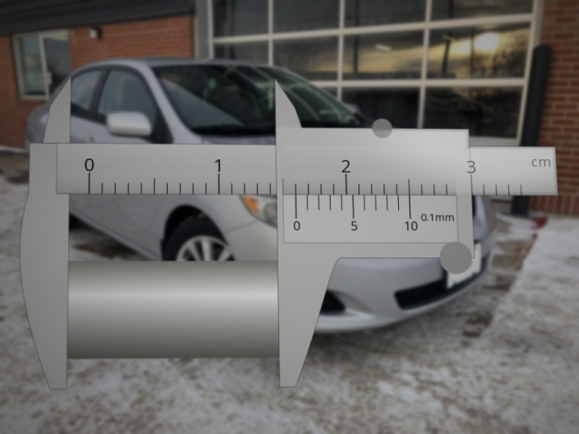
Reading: value=16.0 unit=mm
